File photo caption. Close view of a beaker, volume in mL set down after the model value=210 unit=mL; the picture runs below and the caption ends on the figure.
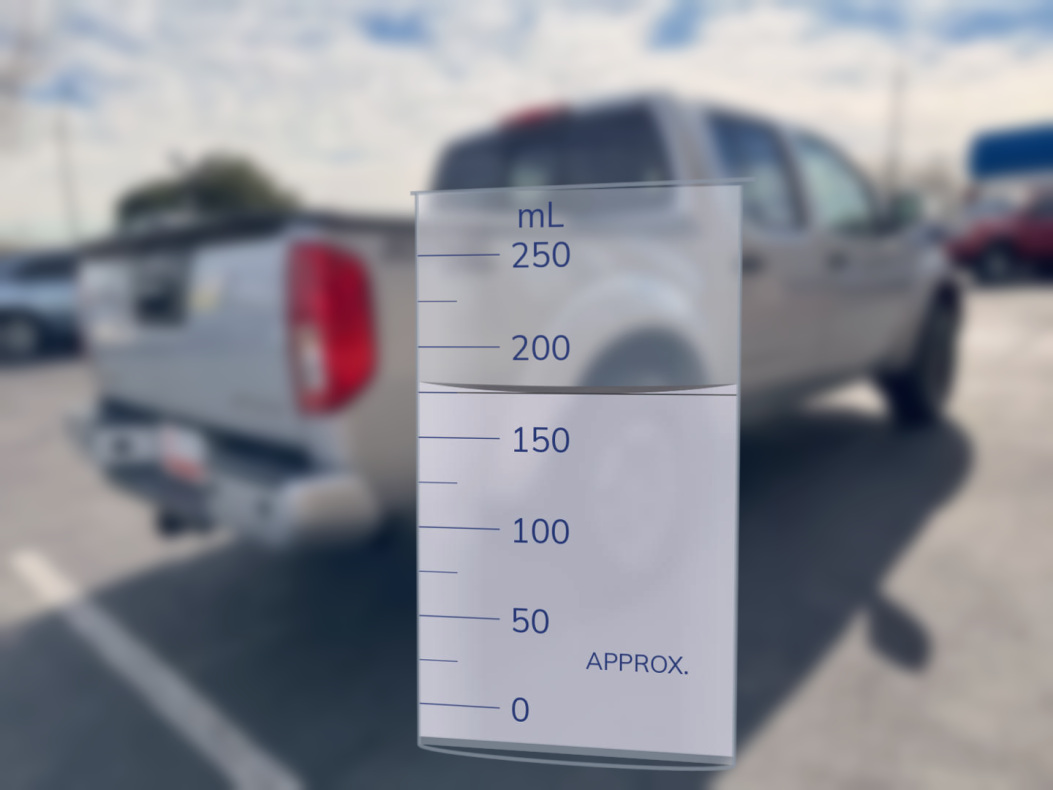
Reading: value=175 unit=mL
